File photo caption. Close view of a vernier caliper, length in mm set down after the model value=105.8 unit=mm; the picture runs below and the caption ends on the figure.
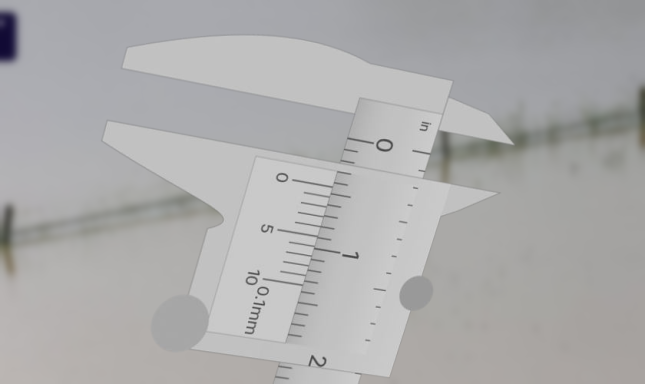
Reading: value=4.4 unit=mm
